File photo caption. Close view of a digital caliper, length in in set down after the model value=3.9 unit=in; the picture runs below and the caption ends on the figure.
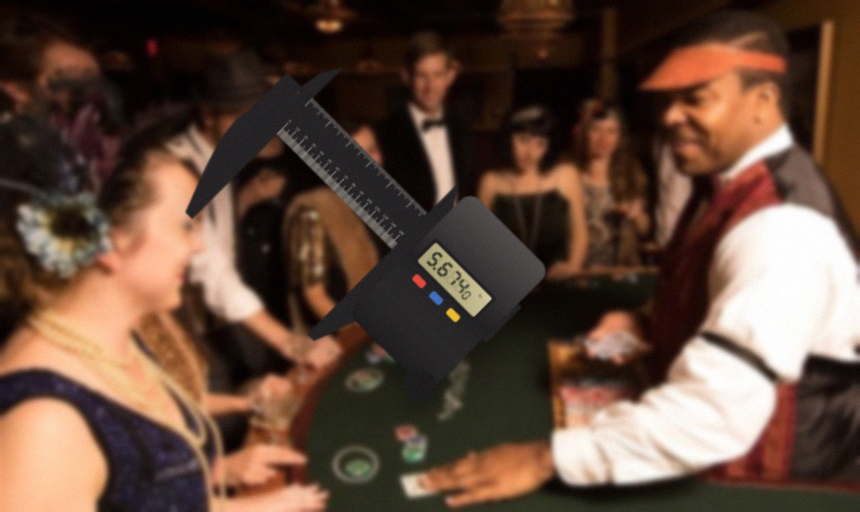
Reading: value=5.6740 unit=in
